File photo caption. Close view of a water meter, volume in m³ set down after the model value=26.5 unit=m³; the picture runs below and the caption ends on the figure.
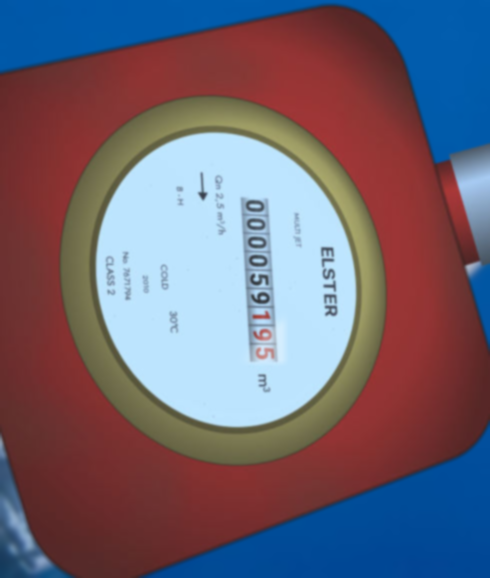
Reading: value=59.195 unit=m³
